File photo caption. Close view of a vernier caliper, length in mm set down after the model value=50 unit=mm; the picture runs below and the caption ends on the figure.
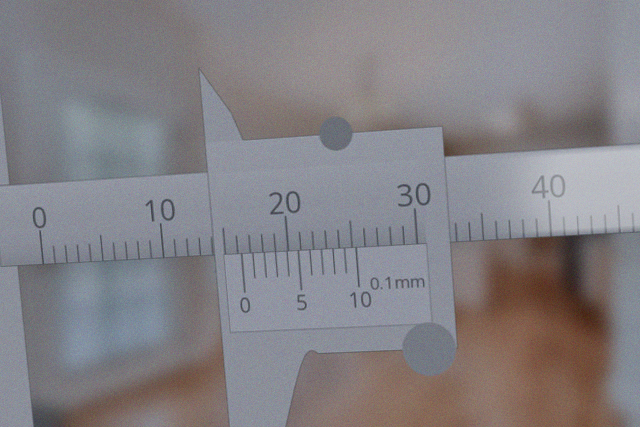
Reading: value=16.3 unit=mm
